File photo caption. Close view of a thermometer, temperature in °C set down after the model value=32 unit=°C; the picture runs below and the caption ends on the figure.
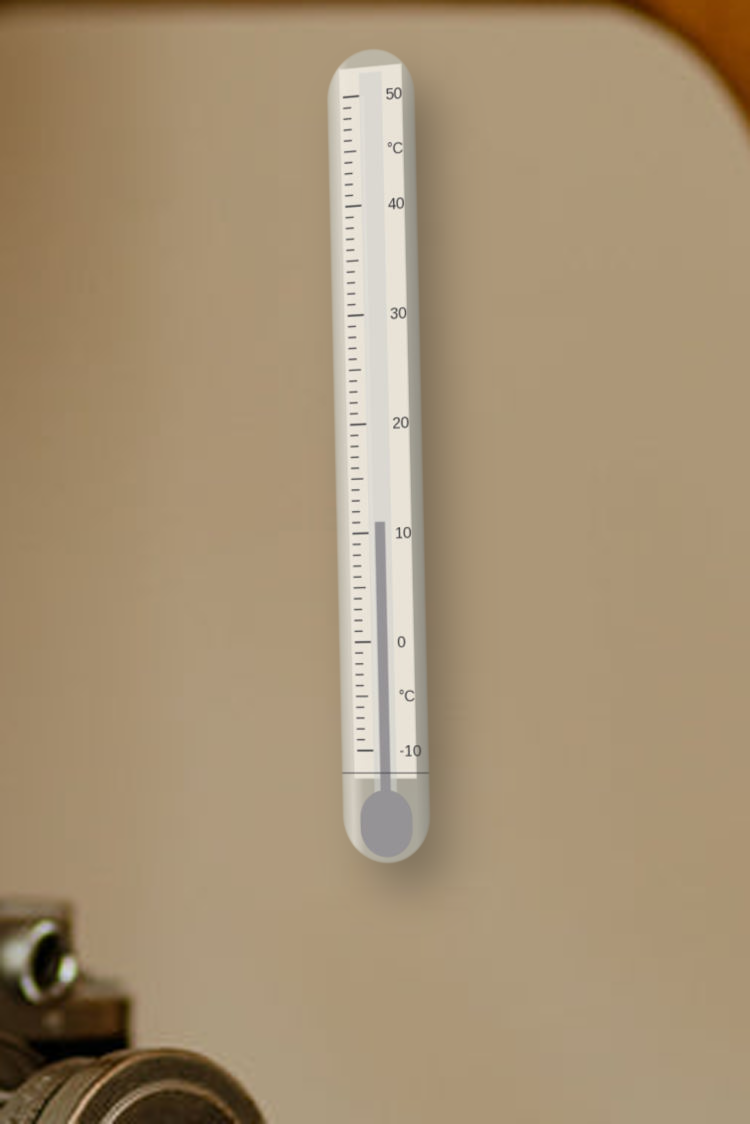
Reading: value=11 unit=°C
